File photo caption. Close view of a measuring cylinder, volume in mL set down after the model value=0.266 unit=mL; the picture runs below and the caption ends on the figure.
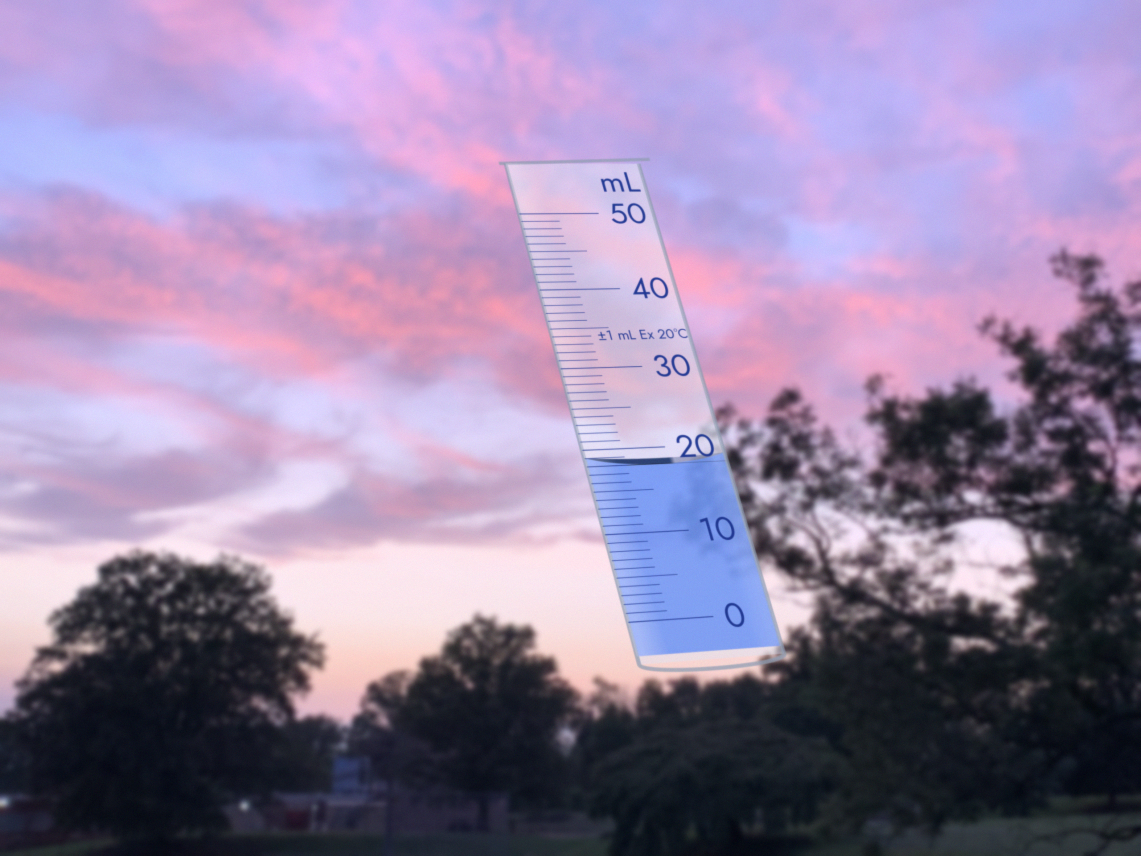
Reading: value=18 unit=mL
